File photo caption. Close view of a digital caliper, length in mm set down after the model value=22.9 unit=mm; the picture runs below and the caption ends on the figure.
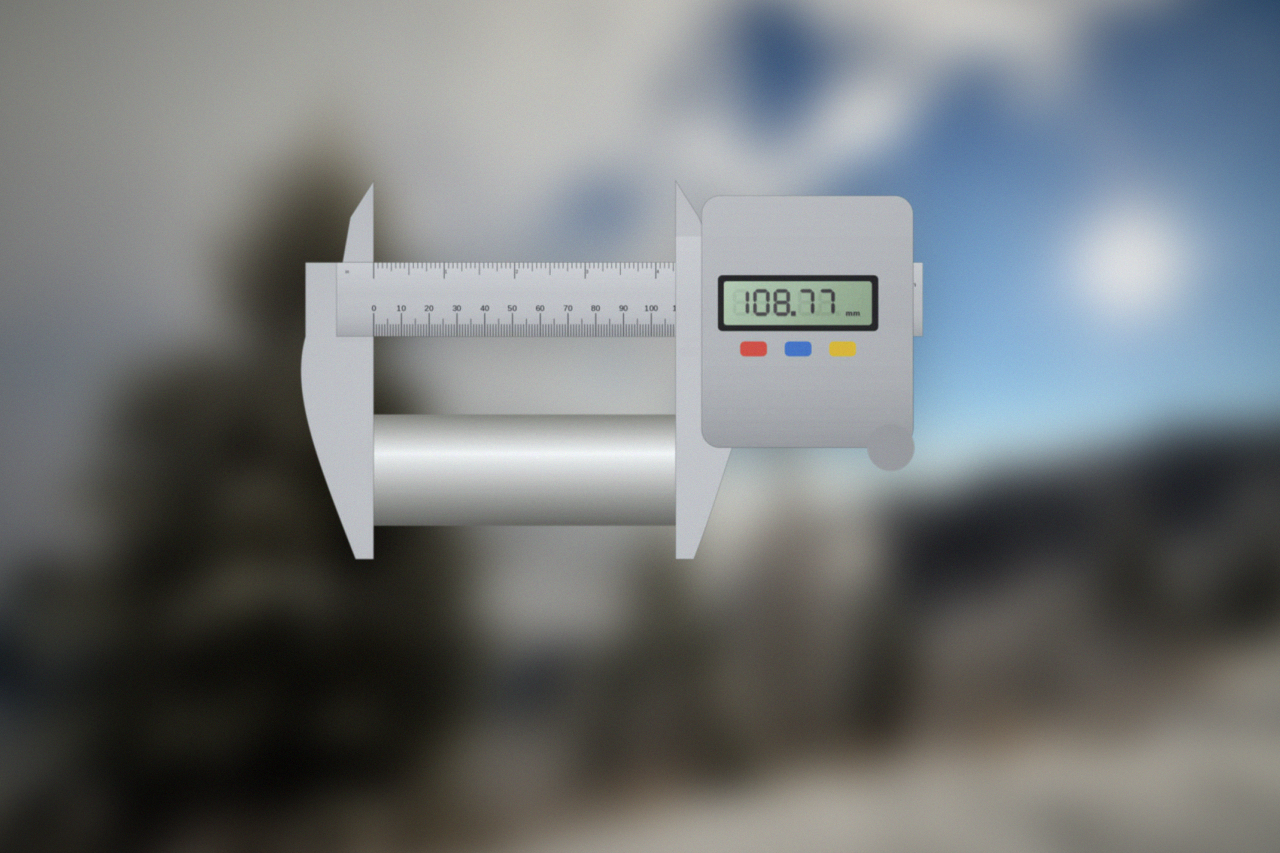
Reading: value=108.77 unit=mm
